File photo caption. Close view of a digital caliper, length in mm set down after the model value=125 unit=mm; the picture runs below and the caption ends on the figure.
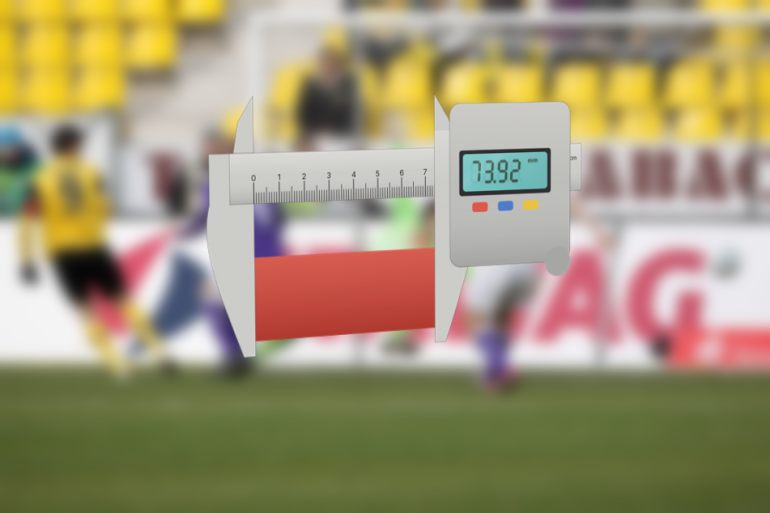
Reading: value=73.92 unit=mm
